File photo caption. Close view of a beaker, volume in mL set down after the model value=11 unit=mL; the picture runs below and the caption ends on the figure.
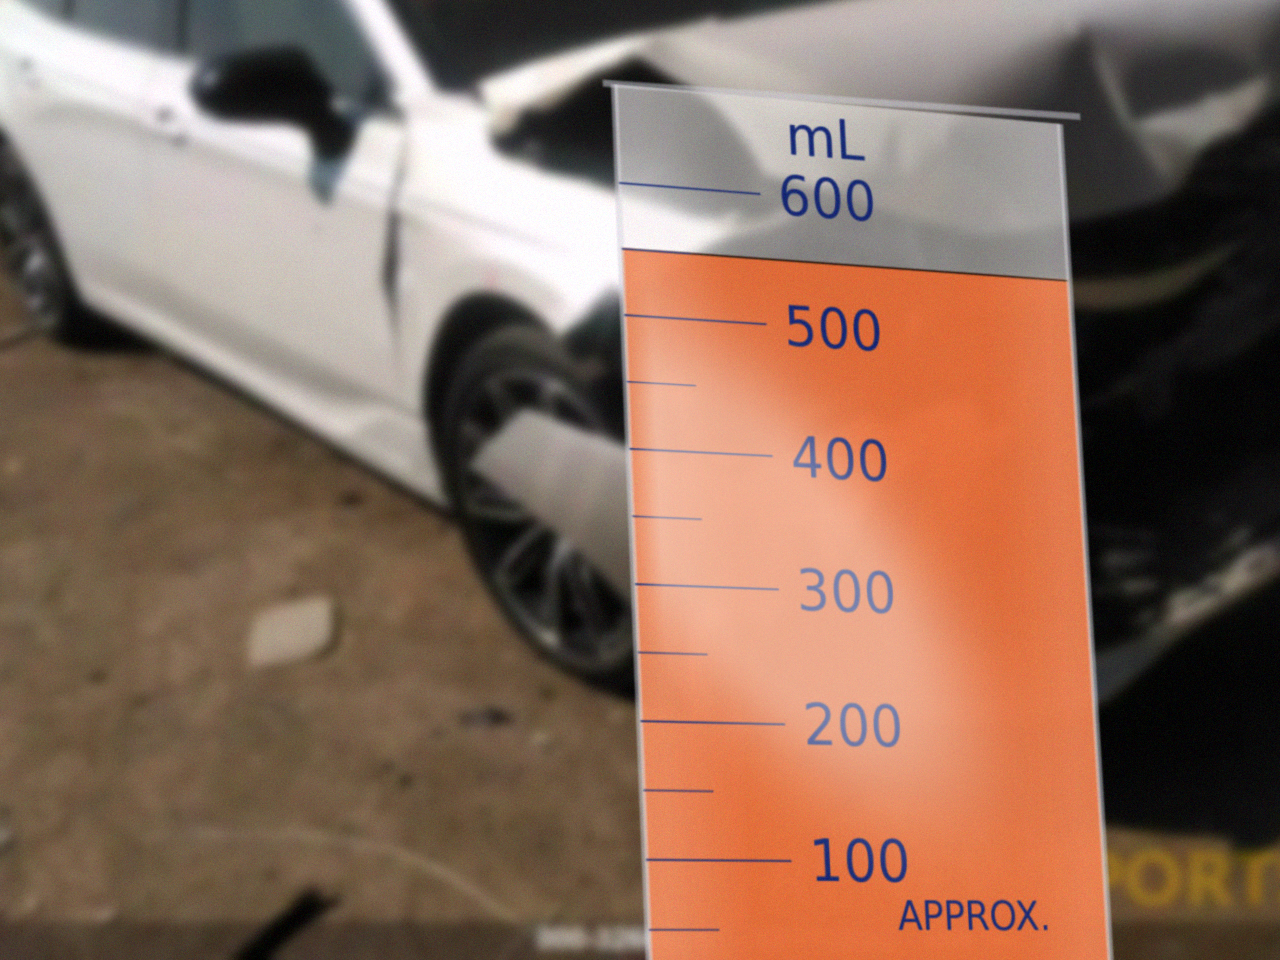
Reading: value=550 unit=mL
